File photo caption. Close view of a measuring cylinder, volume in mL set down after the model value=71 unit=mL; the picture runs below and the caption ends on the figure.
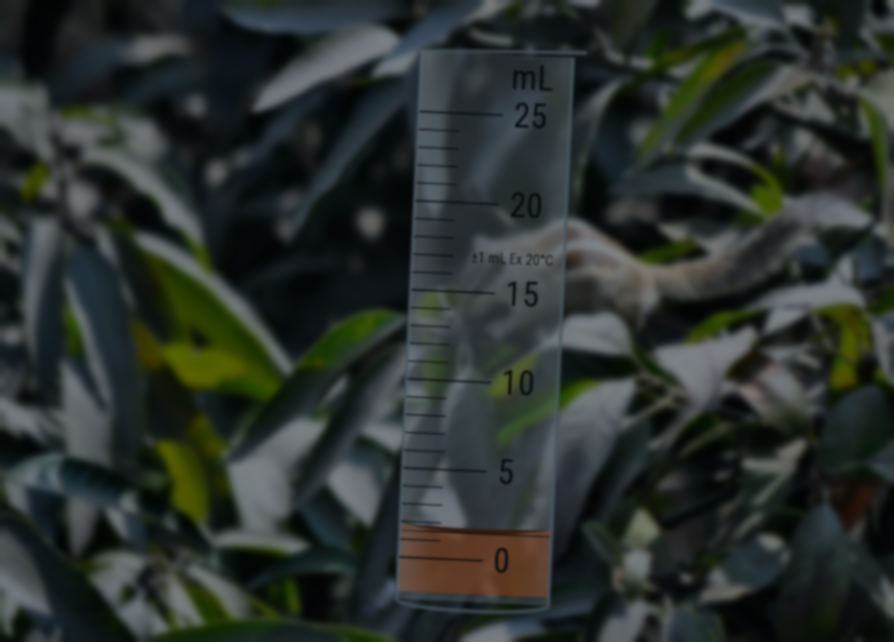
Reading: value=1.5 unit=mL
